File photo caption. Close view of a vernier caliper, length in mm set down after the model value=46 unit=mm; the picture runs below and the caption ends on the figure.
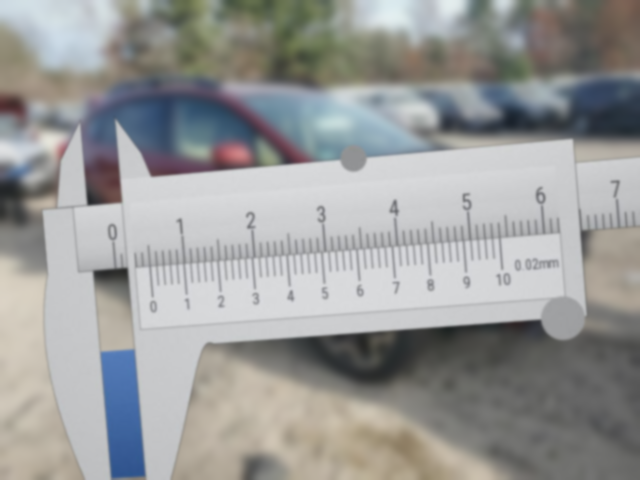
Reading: value=5.0 unit=mm
